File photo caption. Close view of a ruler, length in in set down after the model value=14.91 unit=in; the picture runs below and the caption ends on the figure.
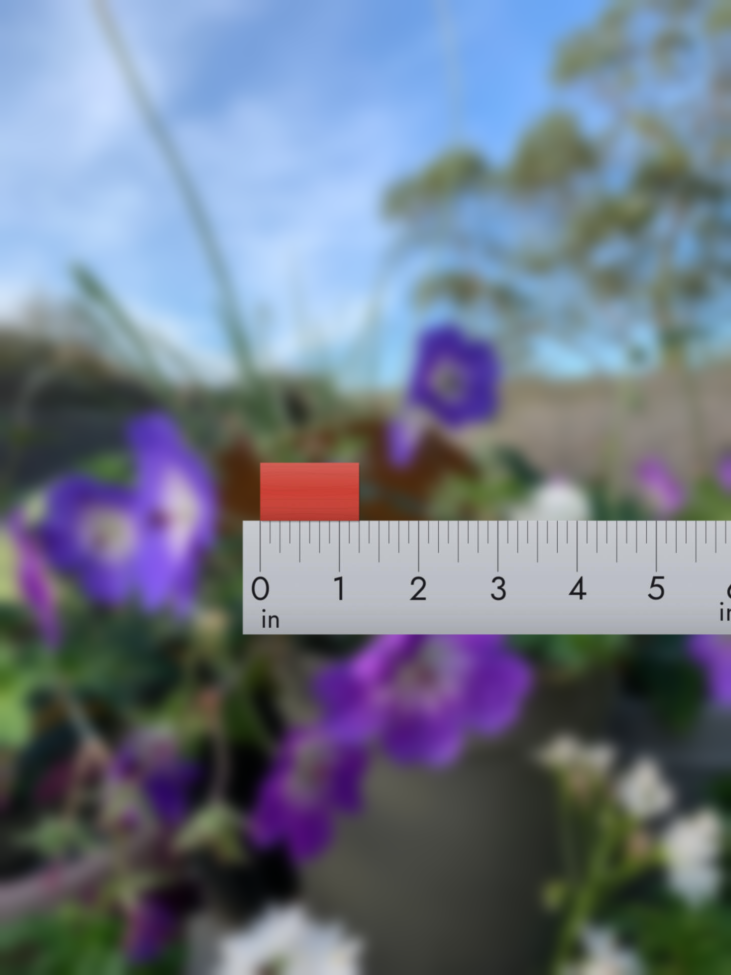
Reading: value=1.25 unit=in
